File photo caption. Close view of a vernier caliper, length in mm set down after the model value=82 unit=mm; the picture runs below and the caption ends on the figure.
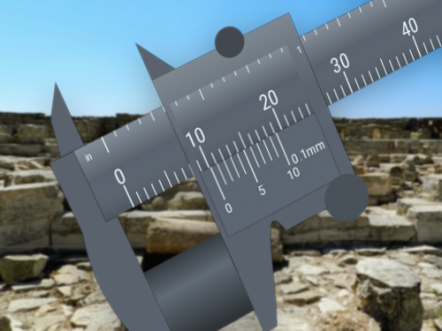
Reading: value=10.2 unit=mm
